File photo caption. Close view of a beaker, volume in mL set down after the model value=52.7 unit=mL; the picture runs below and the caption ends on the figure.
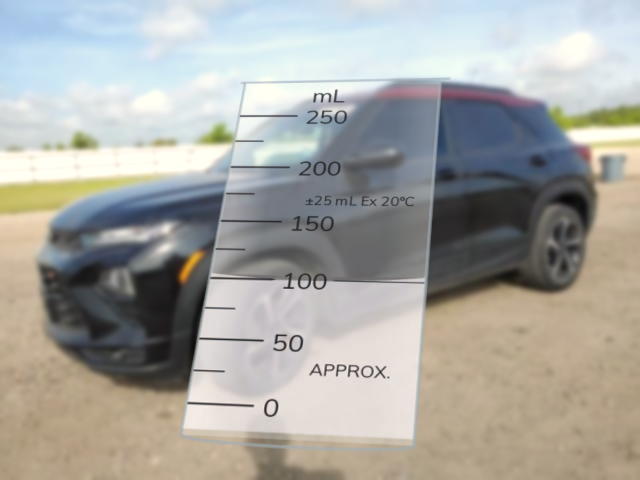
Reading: value=100 unit=mL
